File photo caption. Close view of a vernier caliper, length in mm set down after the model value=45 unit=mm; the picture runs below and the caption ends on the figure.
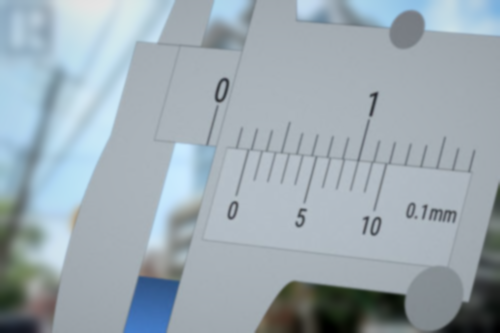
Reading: value=2.8 unit=mm
